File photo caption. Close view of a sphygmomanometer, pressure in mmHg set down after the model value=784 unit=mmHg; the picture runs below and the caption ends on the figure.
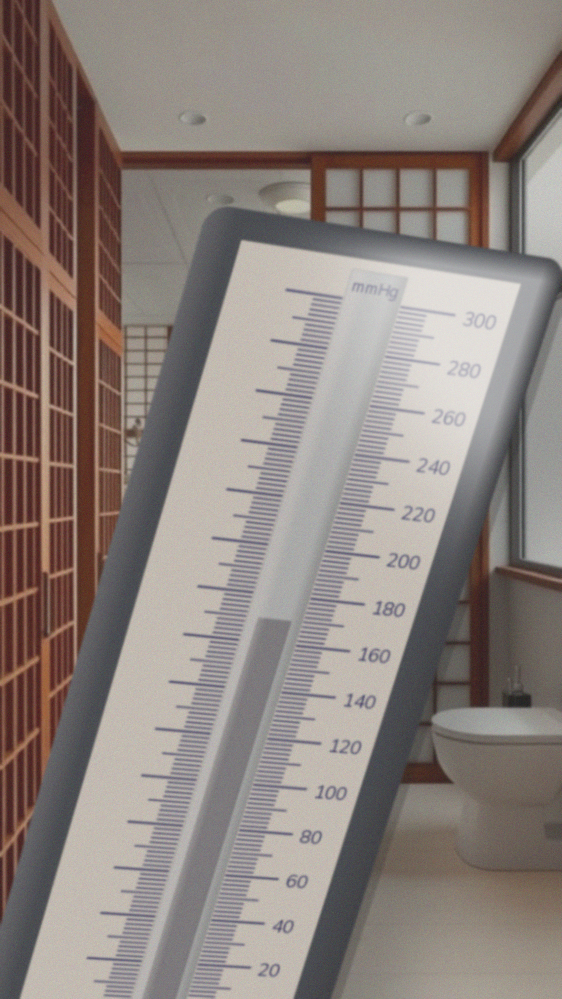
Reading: value=170 unit=mmHg
